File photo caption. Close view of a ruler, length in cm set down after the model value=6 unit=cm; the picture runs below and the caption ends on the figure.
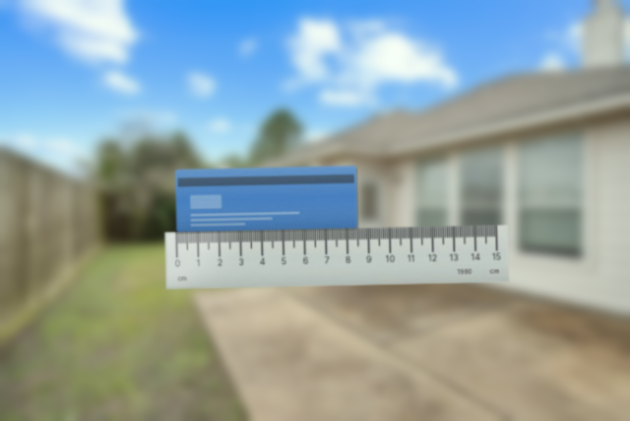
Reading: value=8.5 unit=cm
